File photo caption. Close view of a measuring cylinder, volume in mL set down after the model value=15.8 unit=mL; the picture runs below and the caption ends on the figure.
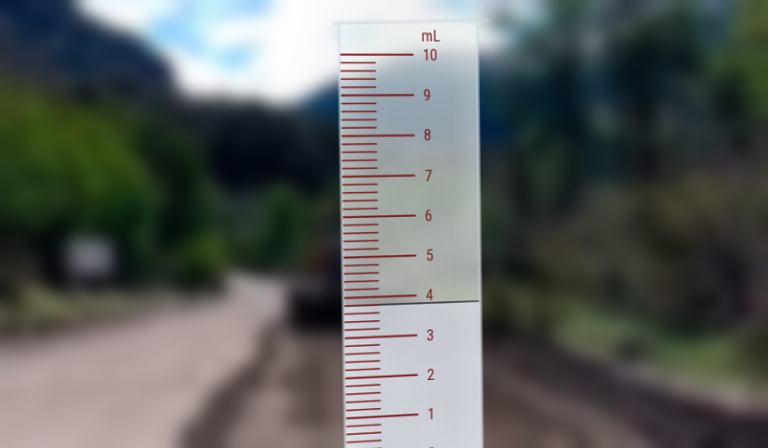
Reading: value=3.8 unit=mL
